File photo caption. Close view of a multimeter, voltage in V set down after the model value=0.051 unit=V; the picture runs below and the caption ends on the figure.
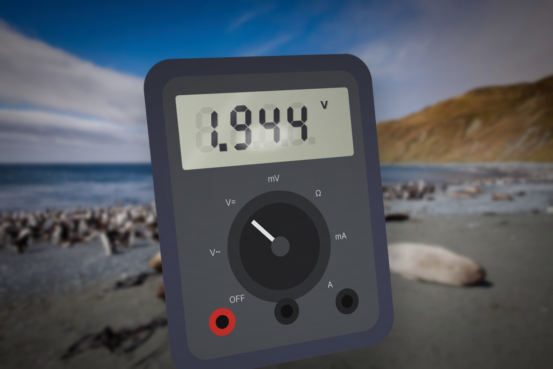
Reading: value=1.944 unit=V
